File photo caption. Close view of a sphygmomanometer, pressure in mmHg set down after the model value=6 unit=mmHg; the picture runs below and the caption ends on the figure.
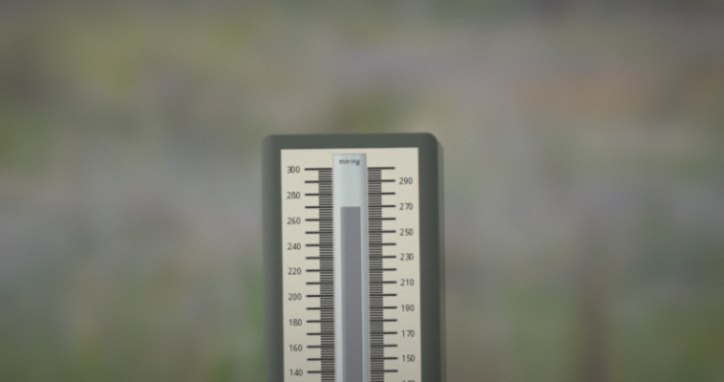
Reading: value=270 unit=mmHg
